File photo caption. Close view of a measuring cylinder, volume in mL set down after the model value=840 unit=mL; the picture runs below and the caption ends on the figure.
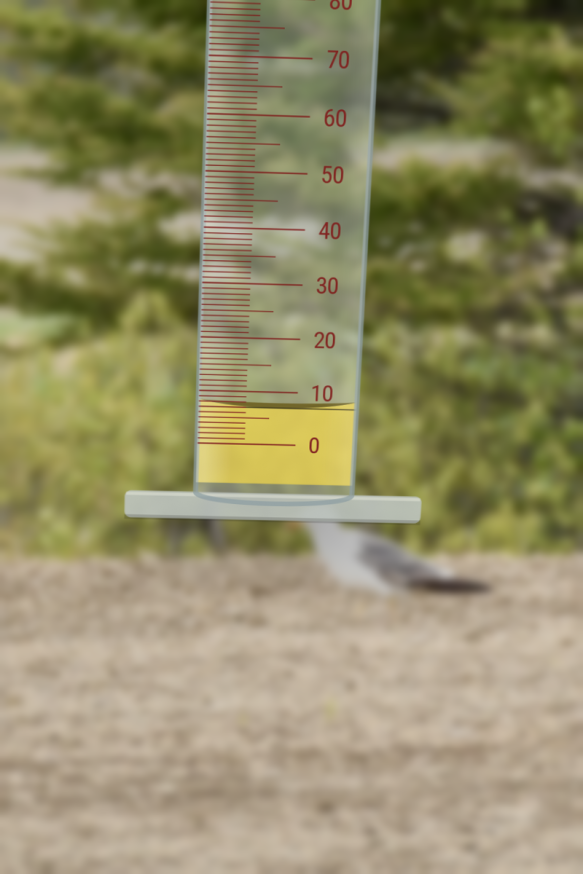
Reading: value=7 unit=mL
